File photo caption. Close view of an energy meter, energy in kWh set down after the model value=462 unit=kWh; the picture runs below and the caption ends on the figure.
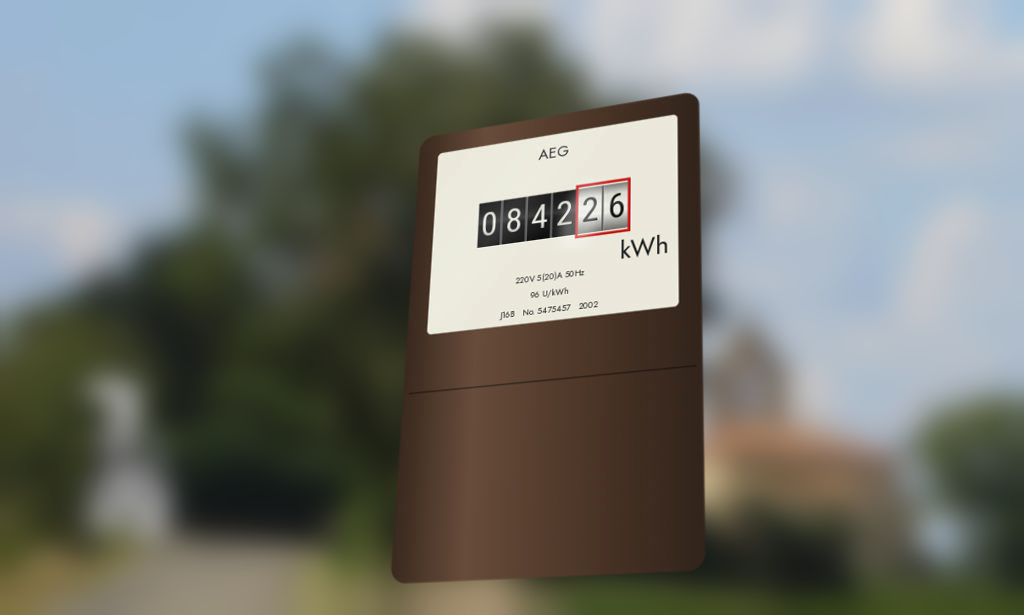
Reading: value=842.26 unit=kWh
